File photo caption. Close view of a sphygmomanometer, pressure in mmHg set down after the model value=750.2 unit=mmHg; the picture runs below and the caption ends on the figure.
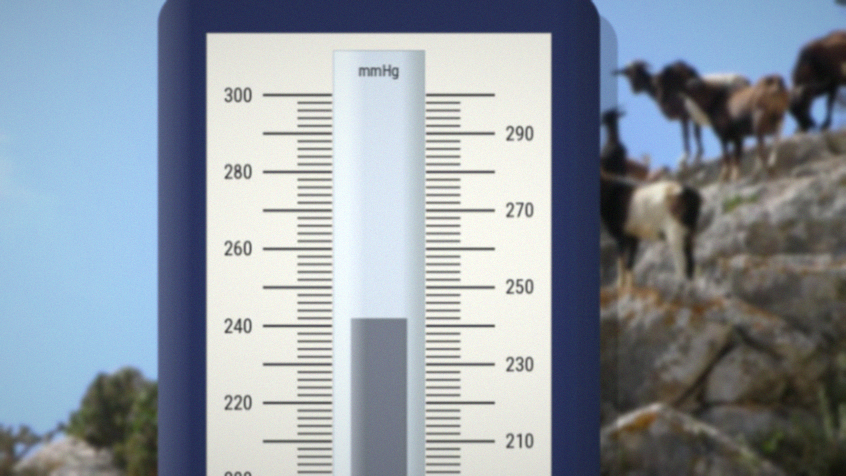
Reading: value=242 unit=mmHg
